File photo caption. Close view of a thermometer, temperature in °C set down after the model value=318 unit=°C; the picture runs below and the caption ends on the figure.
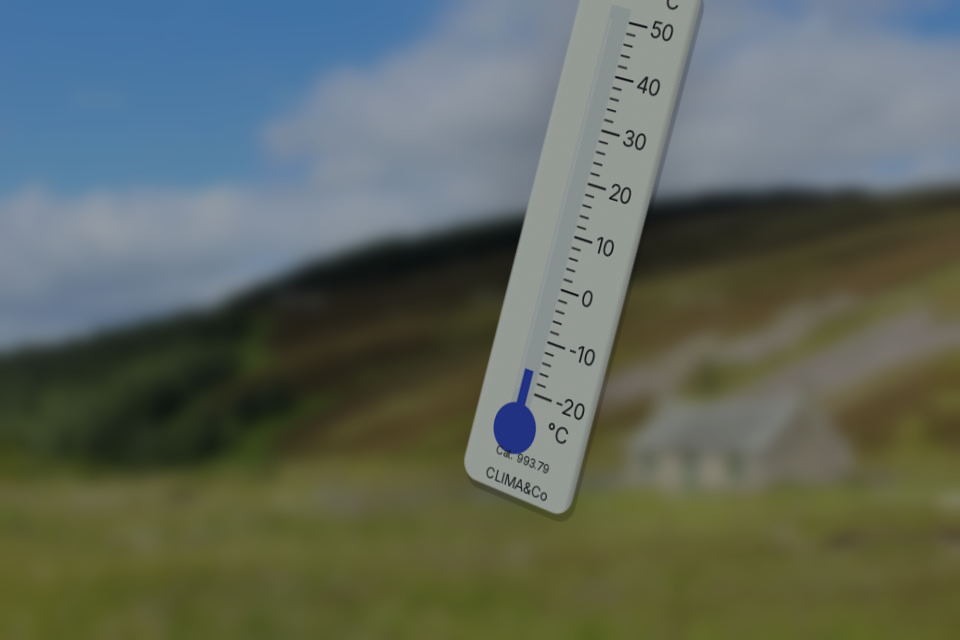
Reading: value=-16 unit=°C
